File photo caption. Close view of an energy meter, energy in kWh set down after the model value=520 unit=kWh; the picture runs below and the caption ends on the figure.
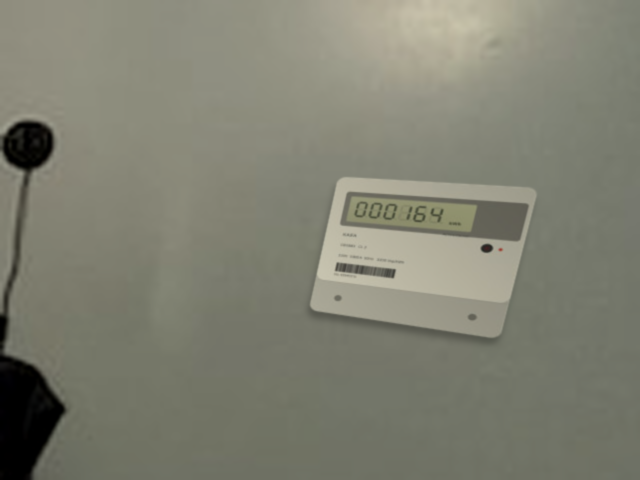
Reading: value=164 unit=kWh
